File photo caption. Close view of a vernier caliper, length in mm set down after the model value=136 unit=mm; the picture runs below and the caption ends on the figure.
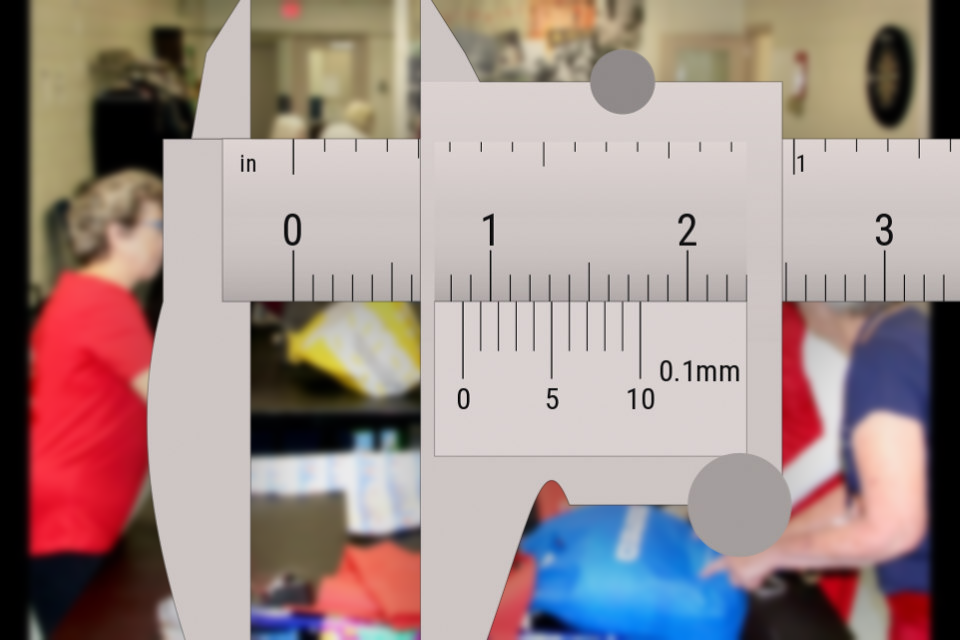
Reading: value=8.6 unit=mm
